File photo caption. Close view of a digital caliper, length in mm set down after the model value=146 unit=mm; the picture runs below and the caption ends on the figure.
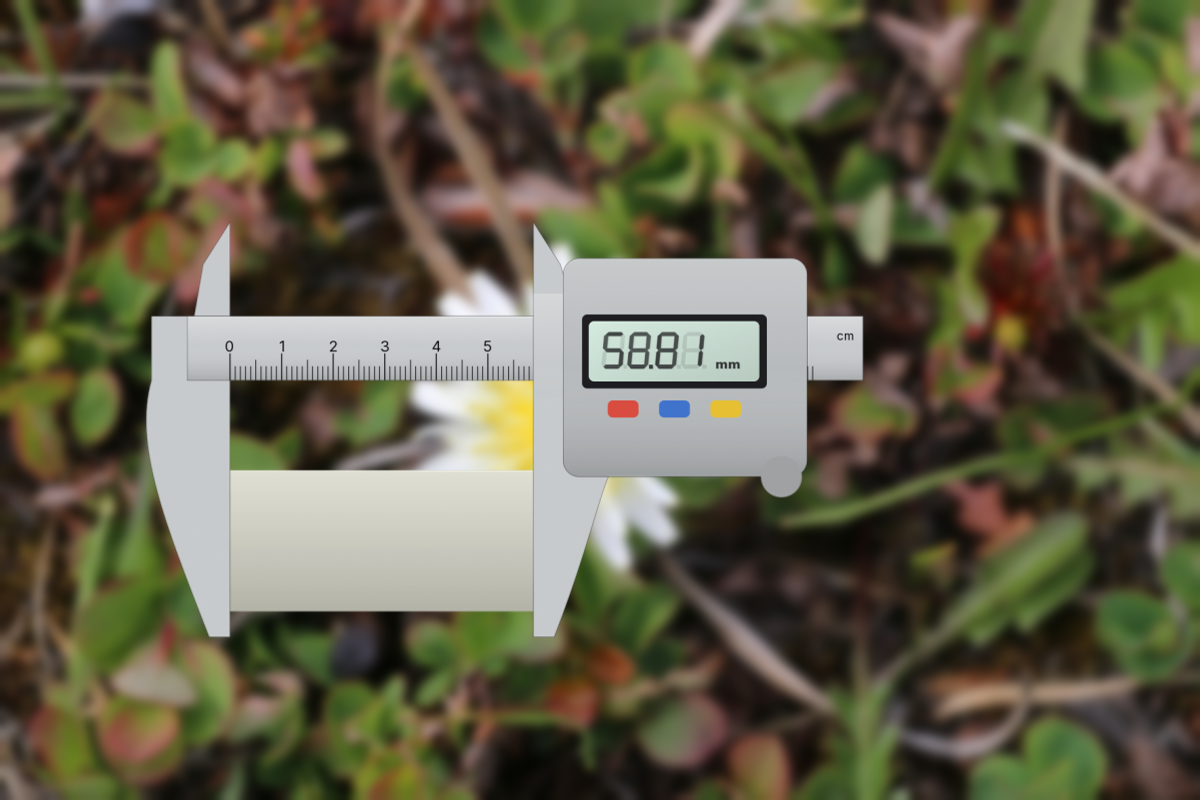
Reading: value=58.81 unit=mm
